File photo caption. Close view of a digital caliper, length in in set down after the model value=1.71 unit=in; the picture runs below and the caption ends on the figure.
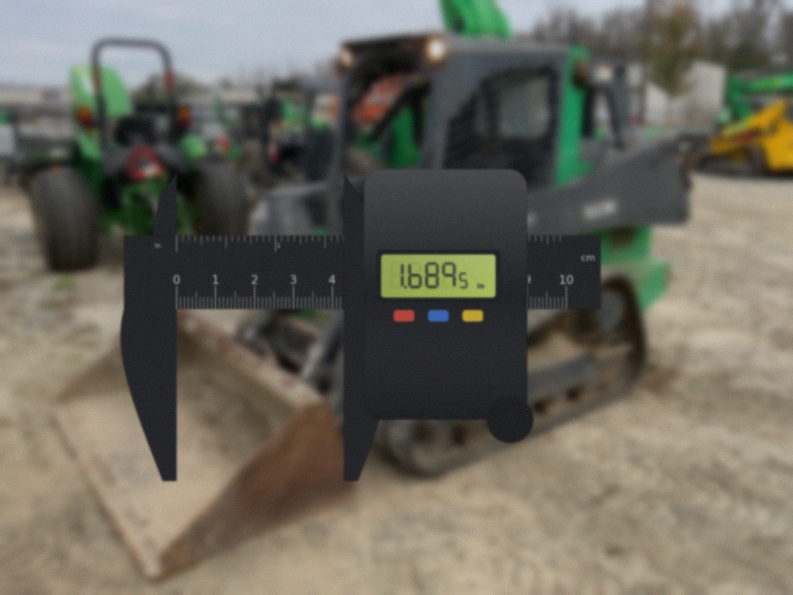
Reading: value=1.6895 unit=in
